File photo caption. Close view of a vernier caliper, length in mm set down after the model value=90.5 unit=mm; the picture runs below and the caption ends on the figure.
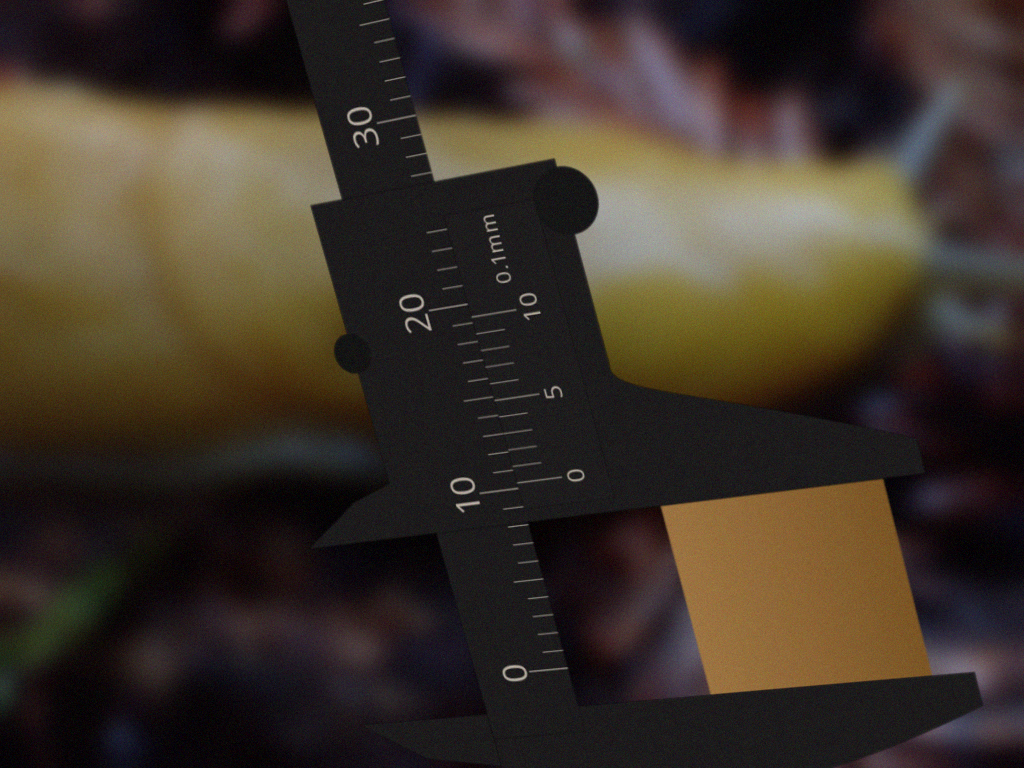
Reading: value=10.3 unit=mm
